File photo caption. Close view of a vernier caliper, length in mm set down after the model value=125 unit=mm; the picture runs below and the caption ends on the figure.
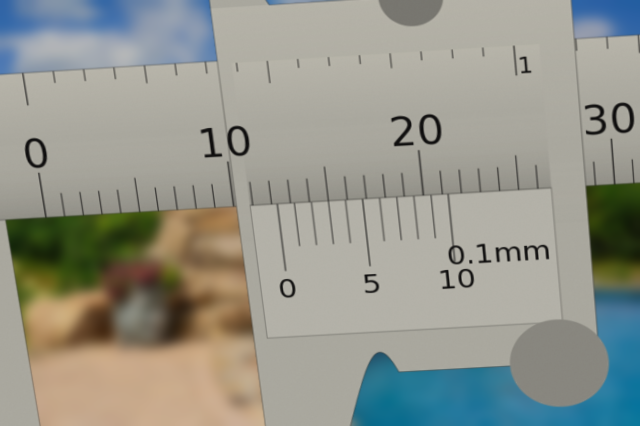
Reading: value=12.3 unit=mm
